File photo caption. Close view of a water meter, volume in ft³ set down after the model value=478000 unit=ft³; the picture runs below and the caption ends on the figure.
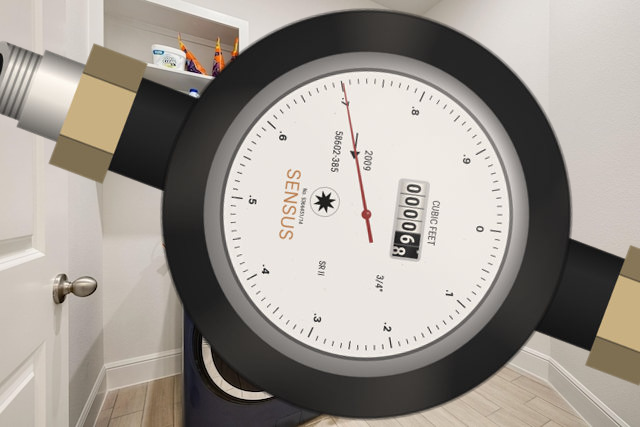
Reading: value=67.70 unit=ft³
